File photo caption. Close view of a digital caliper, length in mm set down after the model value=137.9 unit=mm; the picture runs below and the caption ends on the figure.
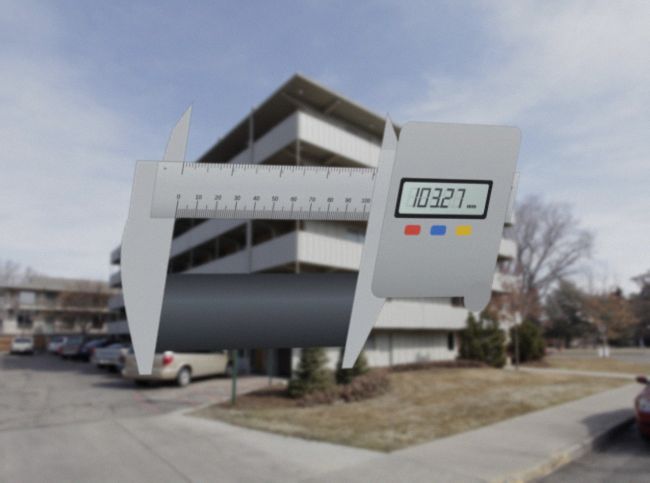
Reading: value=103.27 unit=mm
